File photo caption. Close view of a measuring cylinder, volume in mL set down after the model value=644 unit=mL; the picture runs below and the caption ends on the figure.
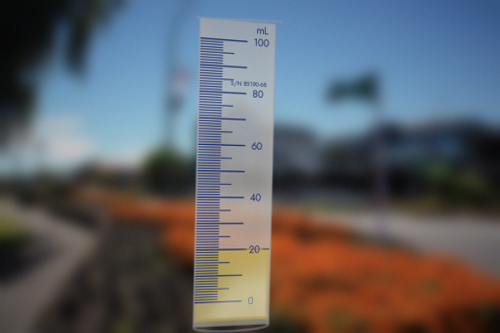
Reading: value=20 unit=mL
